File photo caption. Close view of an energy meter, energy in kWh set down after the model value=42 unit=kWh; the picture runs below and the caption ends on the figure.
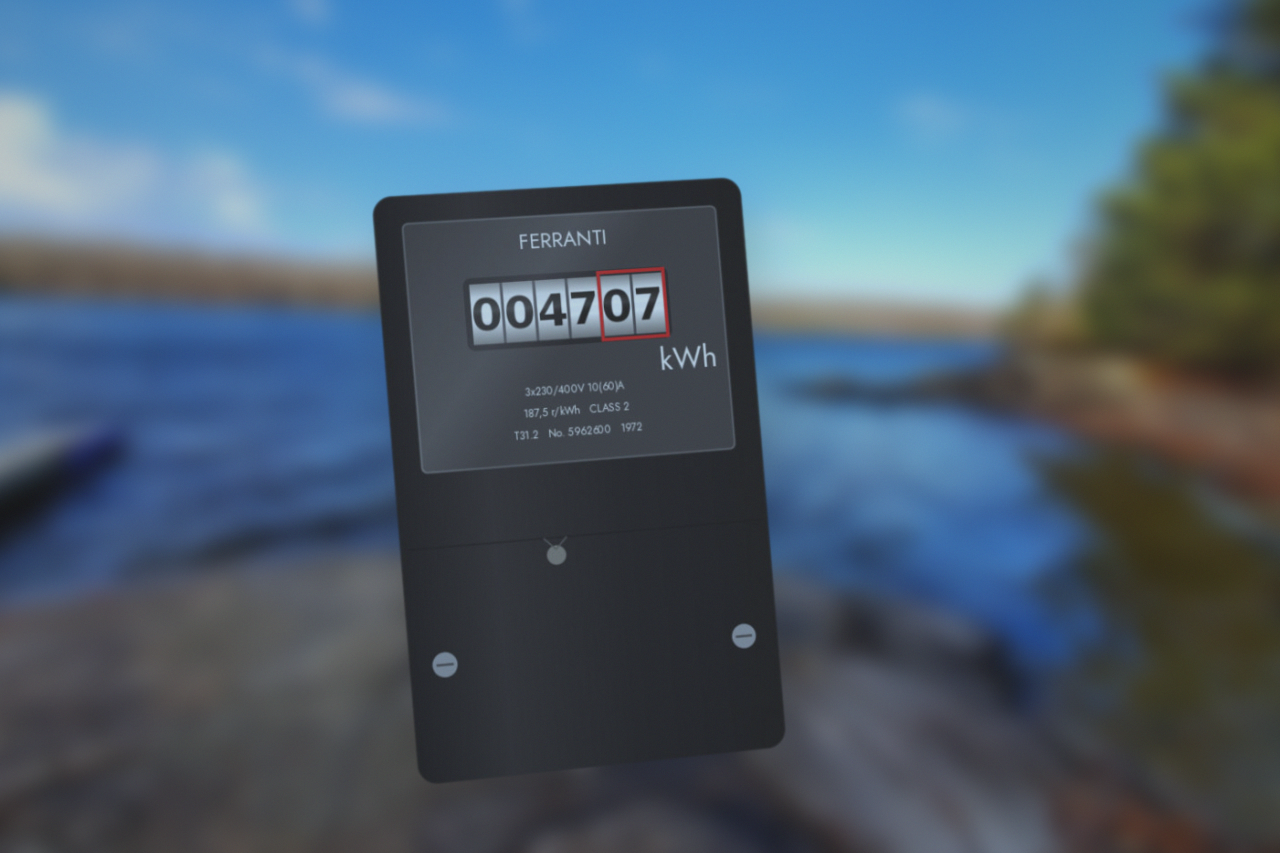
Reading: value=47.07 unit=kWh
